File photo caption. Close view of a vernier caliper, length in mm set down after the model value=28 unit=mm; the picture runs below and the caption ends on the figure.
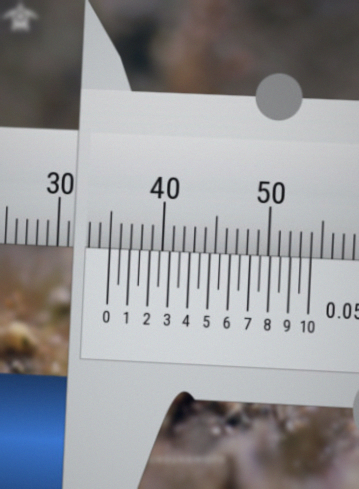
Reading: value=35.0 unit=mm
